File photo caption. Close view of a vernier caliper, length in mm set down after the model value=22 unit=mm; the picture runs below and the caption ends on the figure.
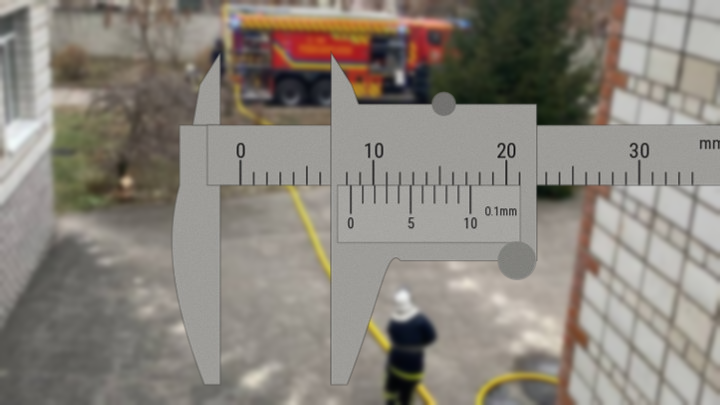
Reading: value=8.3 unit=mm
